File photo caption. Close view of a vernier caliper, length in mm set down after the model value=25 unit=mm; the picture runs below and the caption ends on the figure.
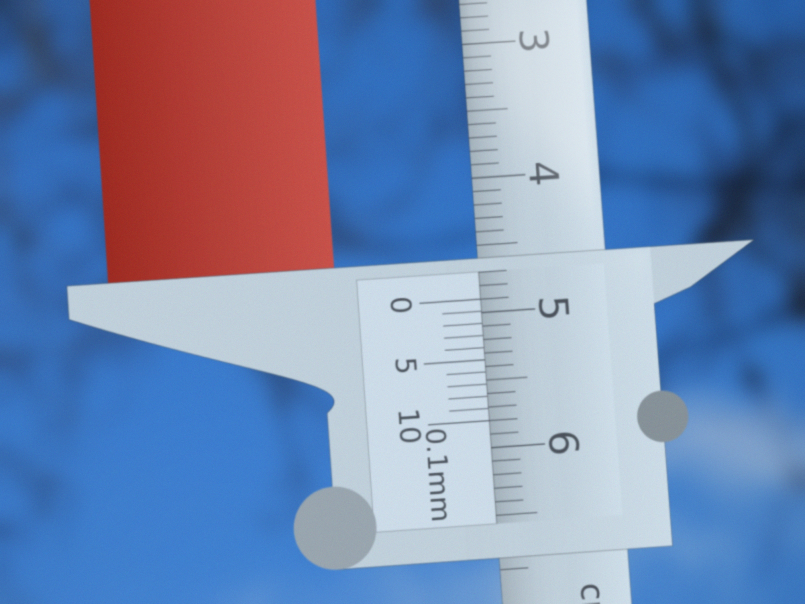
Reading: value=49.0 unit=mm
